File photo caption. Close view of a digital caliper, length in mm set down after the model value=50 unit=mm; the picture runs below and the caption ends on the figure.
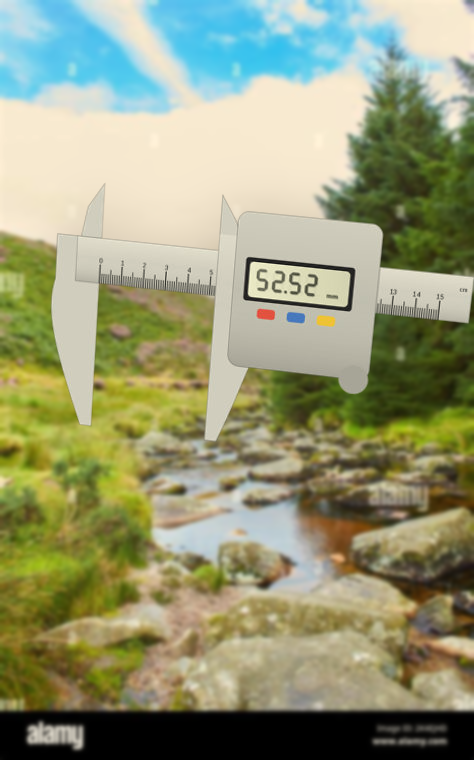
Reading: value=52.52 unit=mm
